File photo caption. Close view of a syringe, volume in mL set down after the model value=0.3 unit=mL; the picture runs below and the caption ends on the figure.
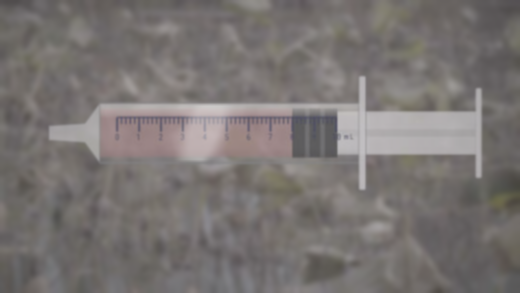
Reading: value=8 unit=mL
